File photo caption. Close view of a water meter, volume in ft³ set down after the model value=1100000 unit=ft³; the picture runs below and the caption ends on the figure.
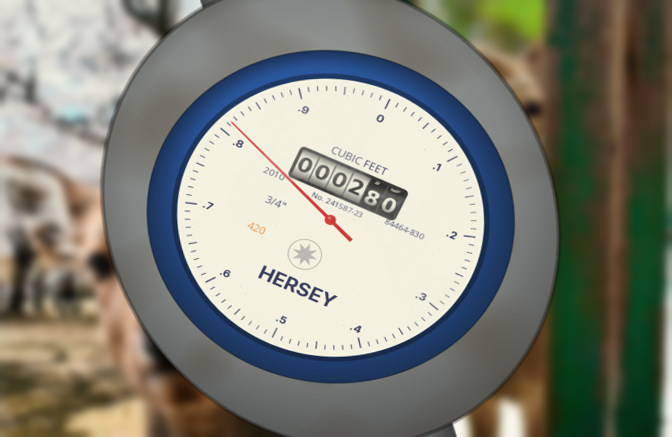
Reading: value=279.81 unit=ft³
